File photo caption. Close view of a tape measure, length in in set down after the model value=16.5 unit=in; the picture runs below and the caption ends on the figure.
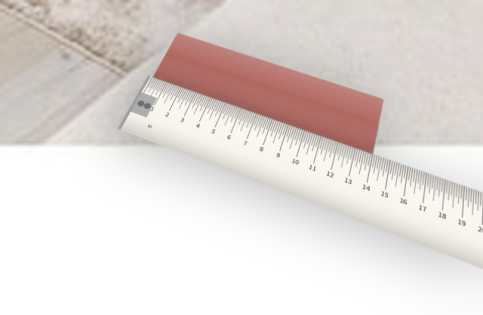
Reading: value=14 unit=in
